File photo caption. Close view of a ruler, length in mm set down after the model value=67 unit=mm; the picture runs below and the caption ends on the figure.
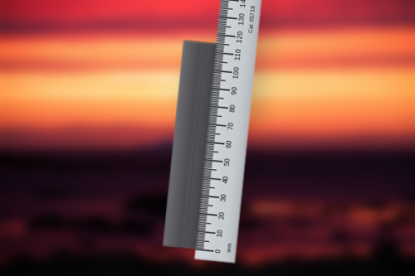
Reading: value=115 unit=mm
